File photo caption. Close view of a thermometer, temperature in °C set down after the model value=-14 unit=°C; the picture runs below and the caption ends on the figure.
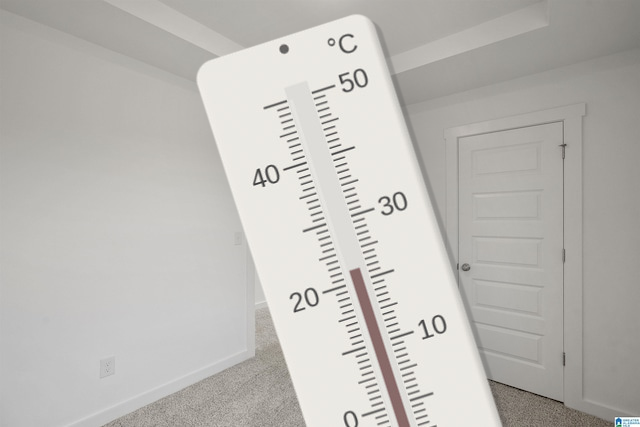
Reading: value=22 unit=°C
